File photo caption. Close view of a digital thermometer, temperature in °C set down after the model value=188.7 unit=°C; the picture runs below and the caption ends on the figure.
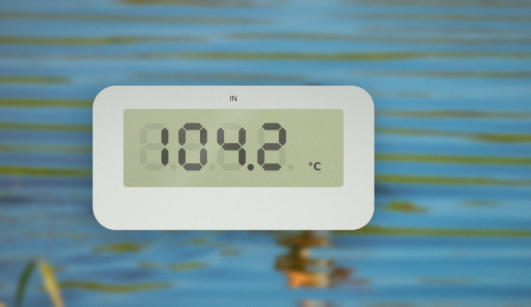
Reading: value=104.2 unit=°C
